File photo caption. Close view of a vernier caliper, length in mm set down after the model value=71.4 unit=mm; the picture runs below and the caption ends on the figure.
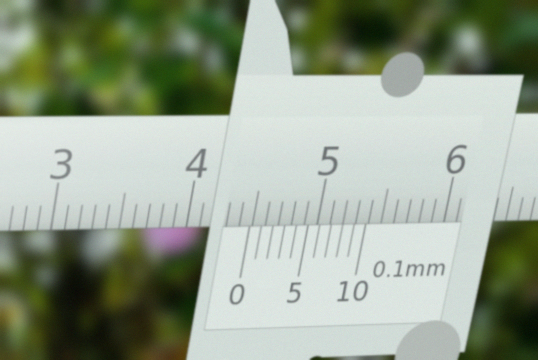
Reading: value=44.8 unit=mm
